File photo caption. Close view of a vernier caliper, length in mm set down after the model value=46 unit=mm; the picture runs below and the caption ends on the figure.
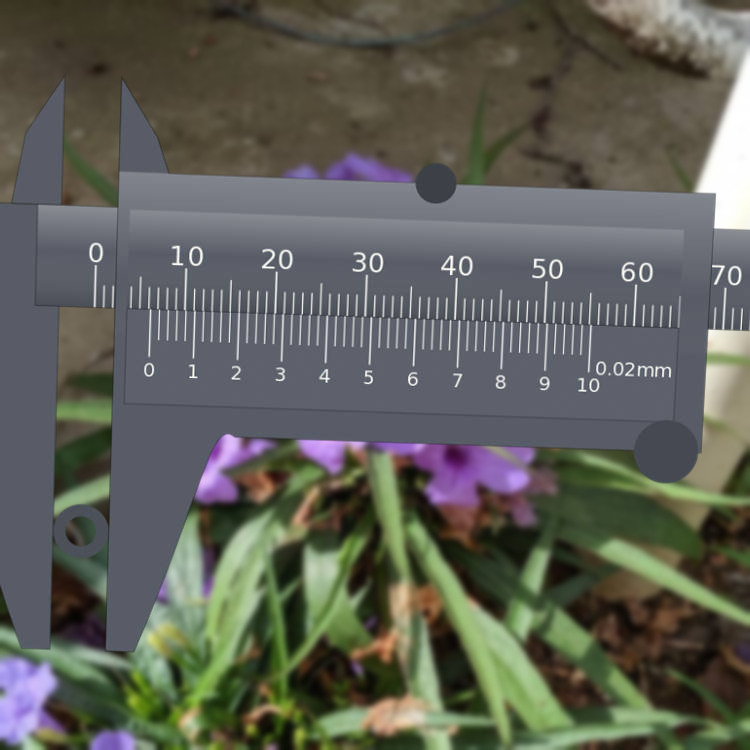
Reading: value=6.2 unit=mm
